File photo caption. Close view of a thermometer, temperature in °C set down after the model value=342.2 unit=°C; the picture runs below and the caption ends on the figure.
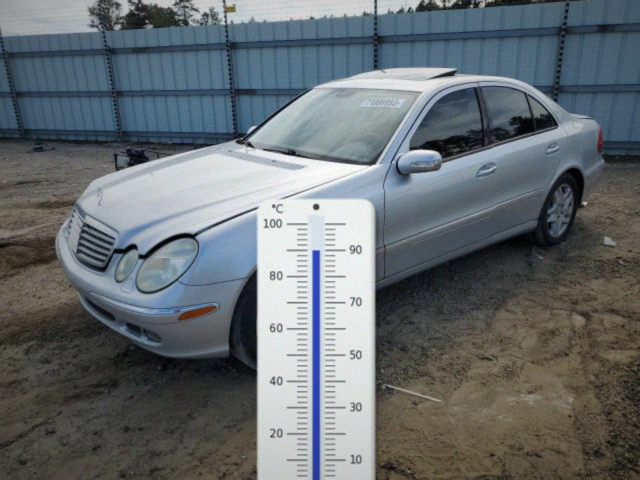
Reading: value=90 unit=°C
